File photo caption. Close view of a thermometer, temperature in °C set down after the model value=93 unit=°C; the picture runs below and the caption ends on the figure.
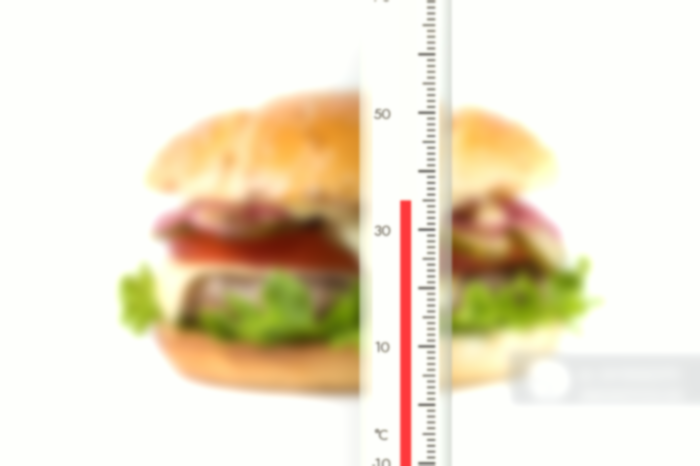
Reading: value=35 unit=°C
